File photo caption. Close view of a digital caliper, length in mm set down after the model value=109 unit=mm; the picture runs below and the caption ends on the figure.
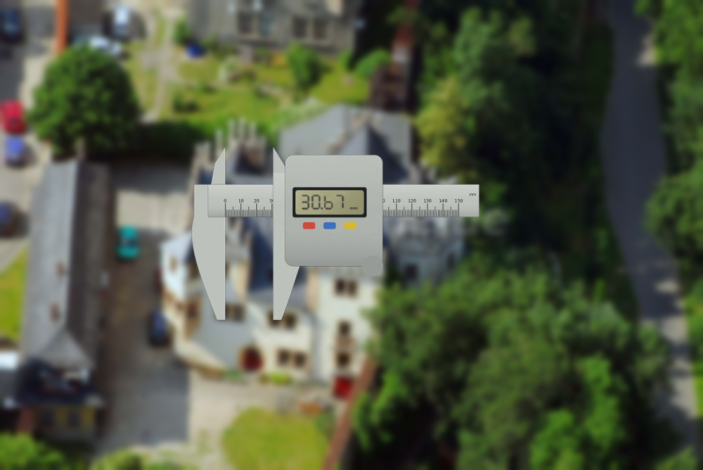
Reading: value=30.67 unit=mm
